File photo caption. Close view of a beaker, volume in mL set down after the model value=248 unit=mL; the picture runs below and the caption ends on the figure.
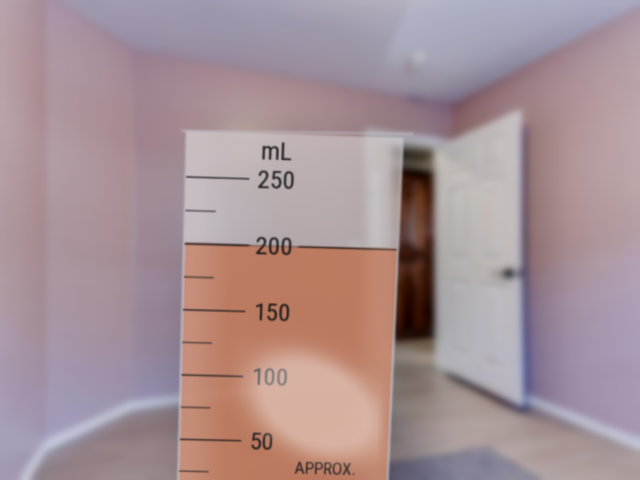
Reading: value=200 unit=mL
